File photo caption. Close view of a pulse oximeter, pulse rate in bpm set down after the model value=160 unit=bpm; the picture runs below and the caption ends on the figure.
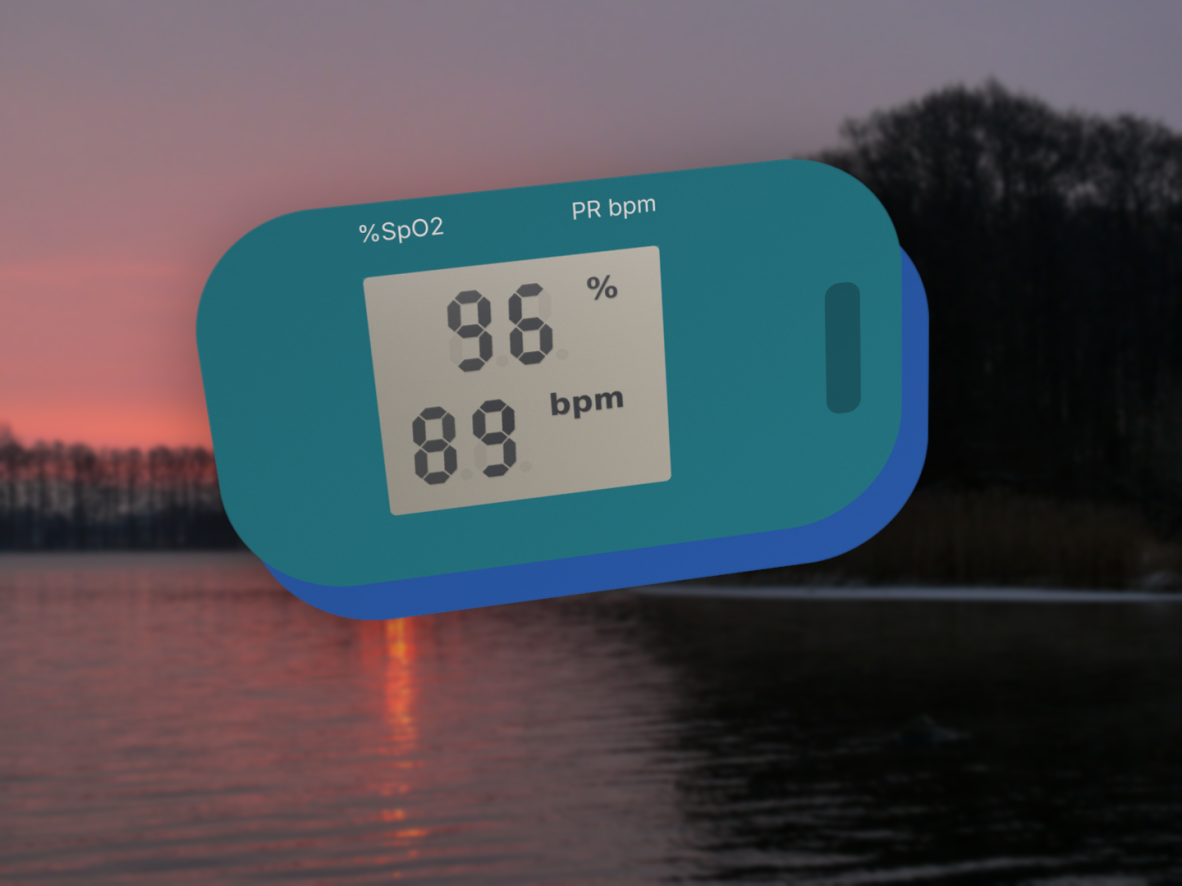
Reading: value=89 unit=bpm
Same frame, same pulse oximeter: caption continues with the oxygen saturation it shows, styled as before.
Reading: value=96 unit=%
